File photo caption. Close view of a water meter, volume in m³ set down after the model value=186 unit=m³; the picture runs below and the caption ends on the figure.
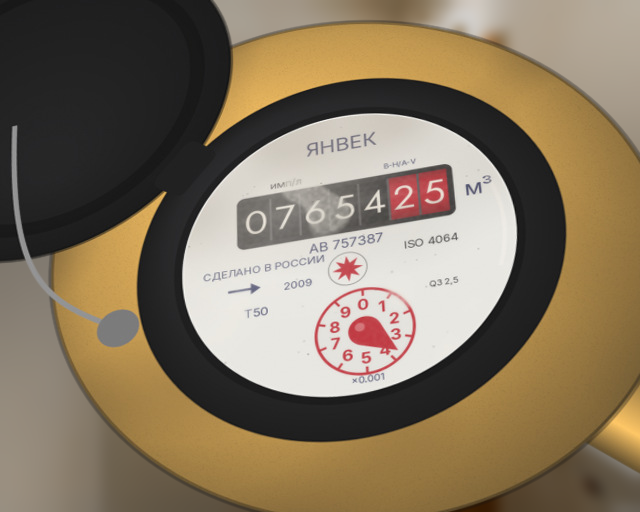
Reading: value=7654.253 unit=m³
